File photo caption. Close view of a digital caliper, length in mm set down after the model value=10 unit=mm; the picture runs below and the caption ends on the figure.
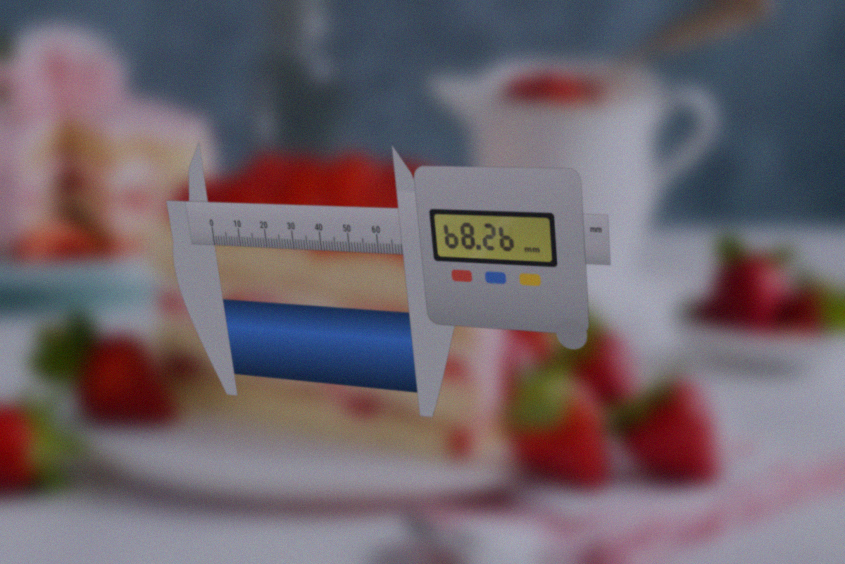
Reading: value=68.26 unit=mm
